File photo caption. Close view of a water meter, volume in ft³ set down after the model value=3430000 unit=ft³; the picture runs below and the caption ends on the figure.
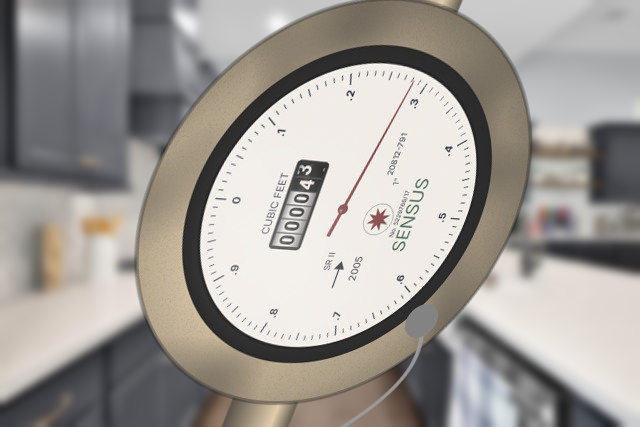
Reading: value=43.28 unit=ft³
